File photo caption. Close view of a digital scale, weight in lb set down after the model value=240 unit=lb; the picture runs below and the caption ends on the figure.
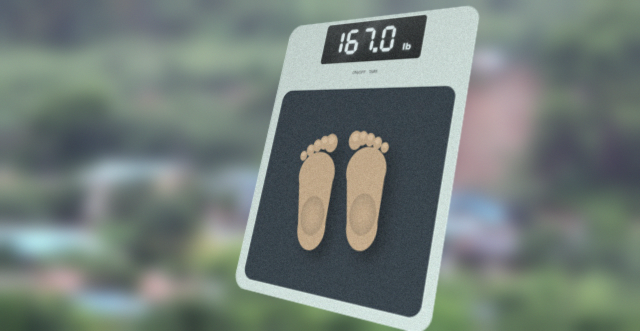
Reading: value=167.0 unit=lb
